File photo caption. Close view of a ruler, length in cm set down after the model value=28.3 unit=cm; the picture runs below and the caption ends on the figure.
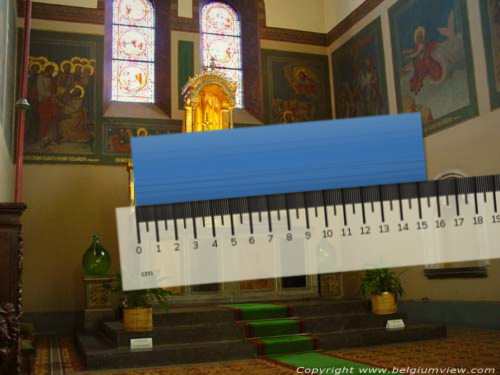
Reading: value=15.5 unit=cm
